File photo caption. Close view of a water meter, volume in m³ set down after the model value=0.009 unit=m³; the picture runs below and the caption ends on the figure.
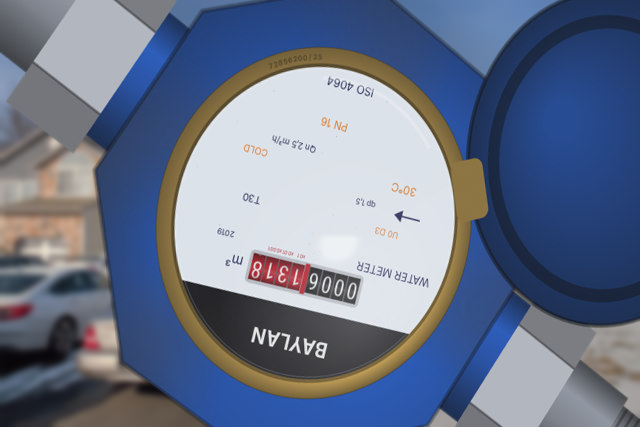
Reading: value=6.1318 unit=m³
